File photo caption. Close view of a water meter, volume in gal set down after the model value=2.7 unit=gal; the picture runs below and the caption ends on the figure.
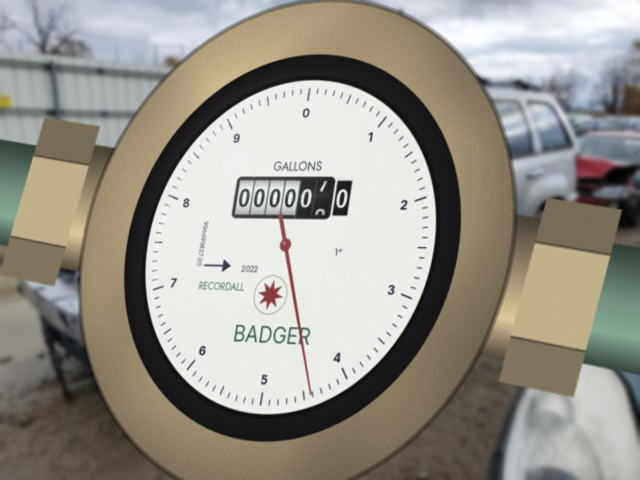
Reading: value=74.4 unit=gal
